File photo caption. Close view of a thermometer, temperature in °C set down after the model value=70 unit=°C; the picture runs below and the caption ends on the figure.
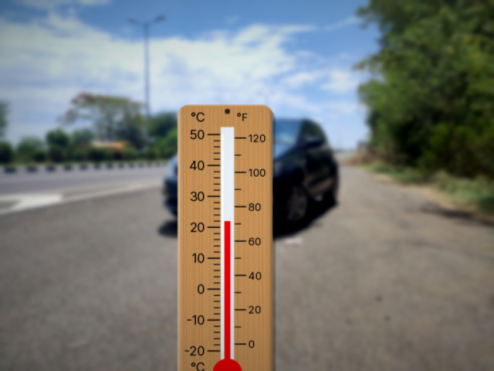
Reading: value=22 unit=°C
